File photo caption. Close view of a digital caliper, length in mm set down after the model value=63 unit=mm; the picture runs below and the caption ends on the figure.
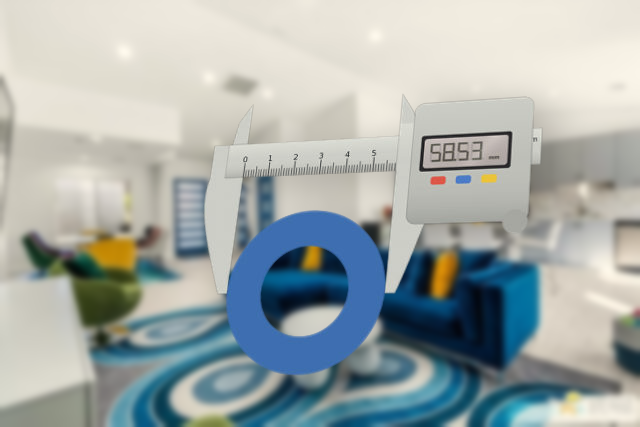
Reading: value=58.53 unit=mm
